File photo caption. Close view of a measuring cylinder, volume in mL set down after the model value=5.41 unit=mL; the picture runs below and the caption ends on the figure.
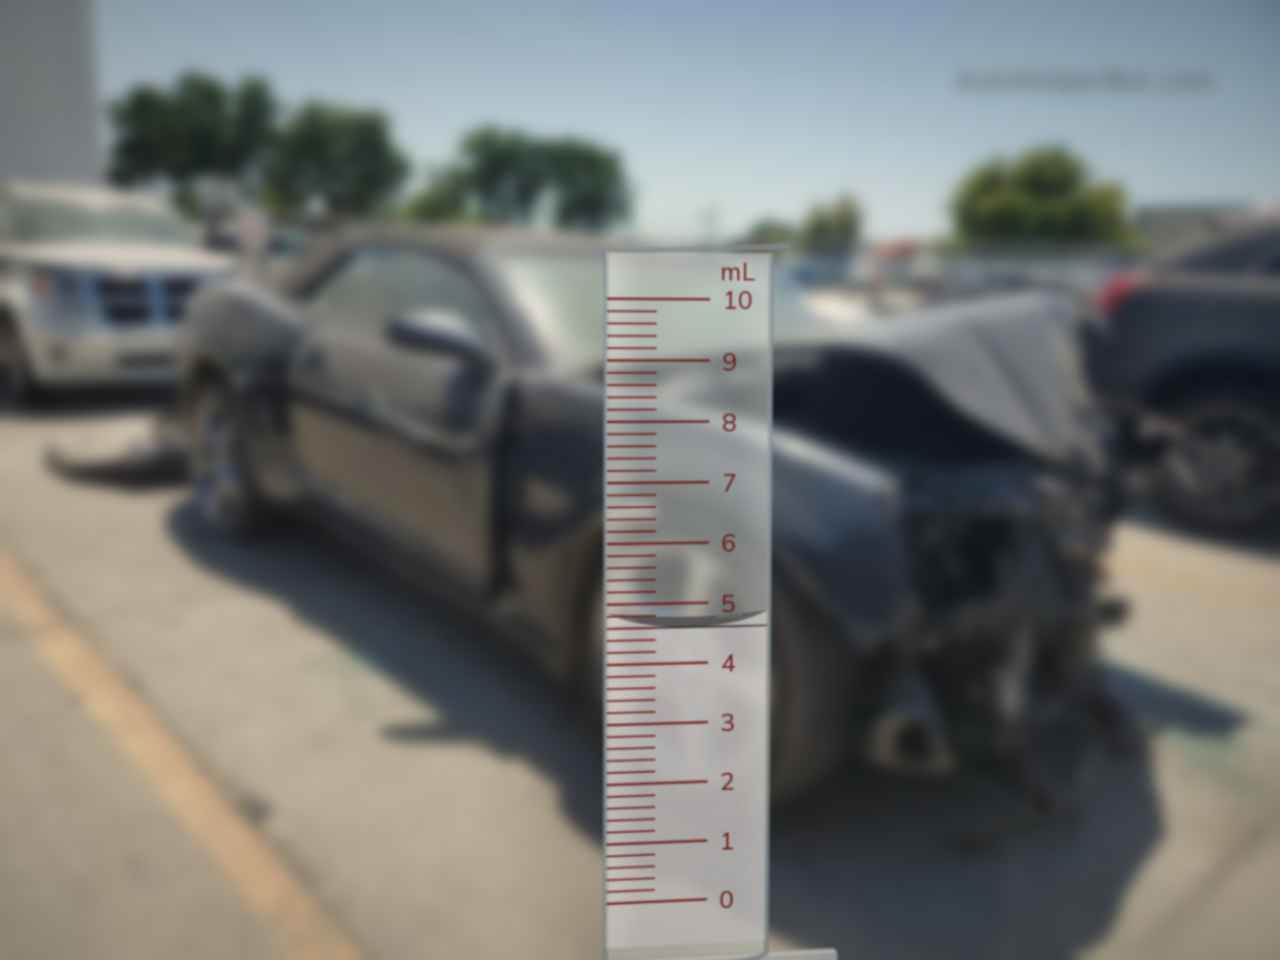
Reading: value=4.6 unit=mL
